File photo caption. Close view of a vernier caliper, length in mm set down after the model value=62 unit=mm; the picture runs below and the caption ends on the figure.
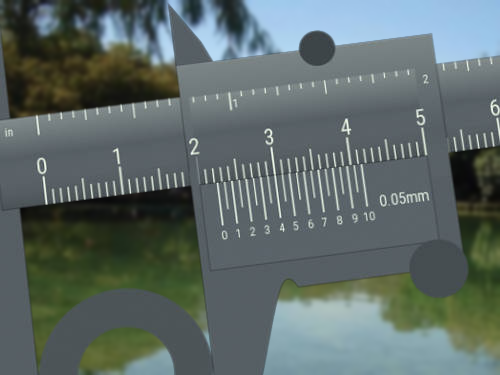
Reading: value=22.4 unit=mm
